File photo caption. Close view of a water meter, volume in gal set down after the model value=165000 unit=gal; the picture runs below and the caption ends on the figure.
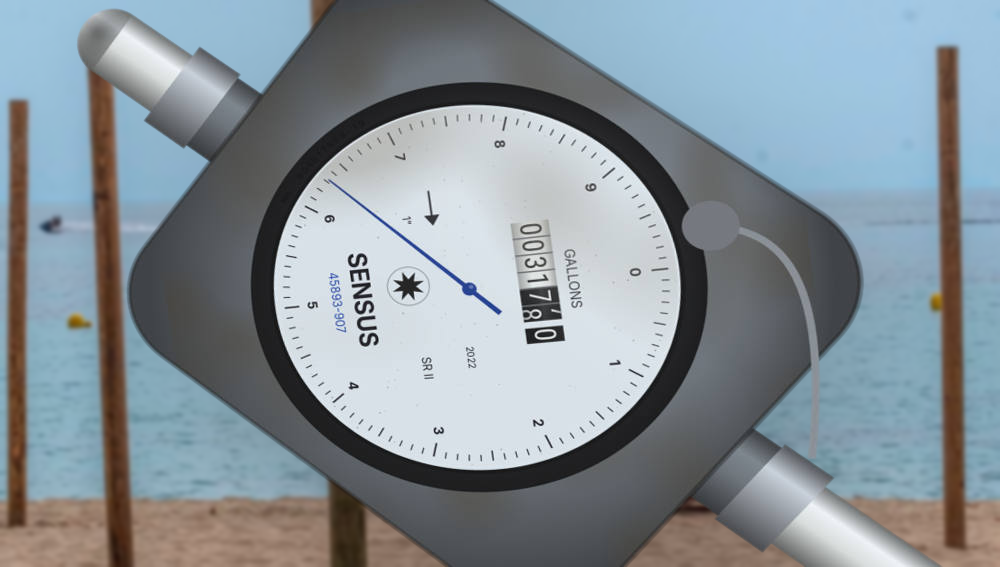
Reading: value=31776.3 unit=gal
